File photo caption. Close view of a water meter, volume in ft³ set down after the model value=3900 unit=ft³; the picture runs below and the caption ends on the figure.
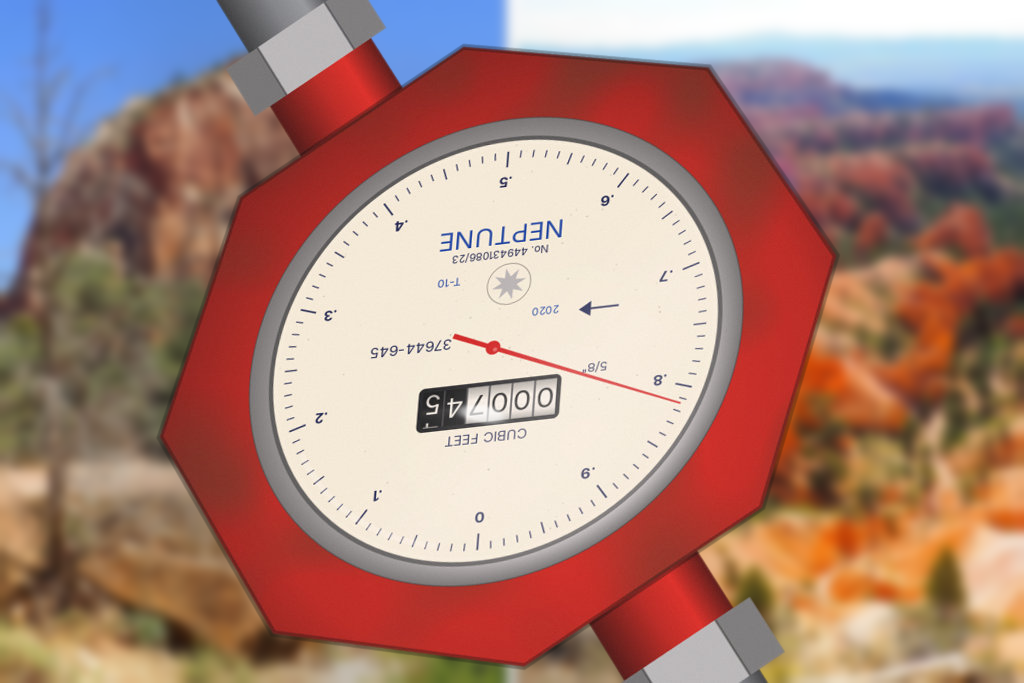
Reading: value=744.81 unit=ft³
